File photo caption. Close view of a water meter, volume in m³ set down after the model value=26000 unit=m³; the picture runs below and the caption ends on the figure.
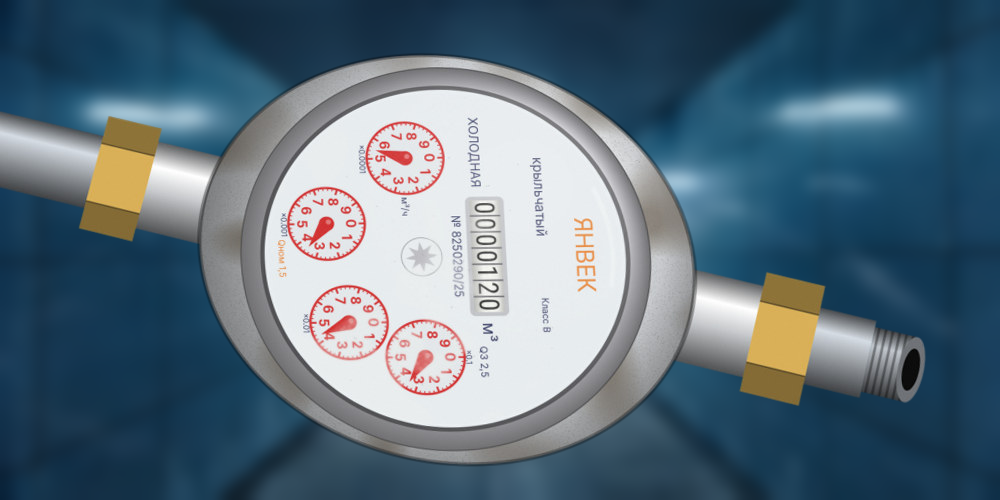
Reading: value=120.3435 unit=m³
